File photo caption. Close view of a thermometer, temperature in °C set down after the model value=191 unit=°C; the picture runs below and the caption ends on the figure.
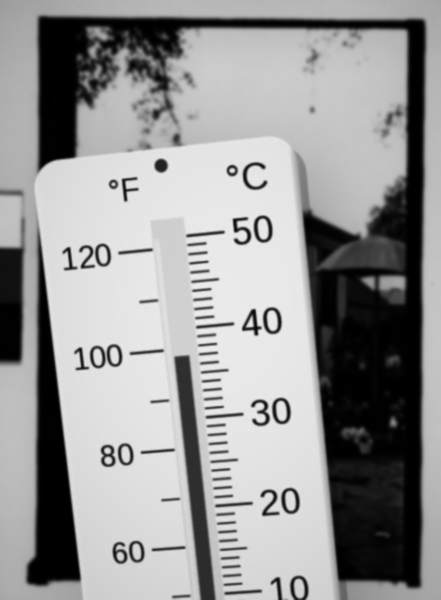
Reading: value=37 unit=°C
